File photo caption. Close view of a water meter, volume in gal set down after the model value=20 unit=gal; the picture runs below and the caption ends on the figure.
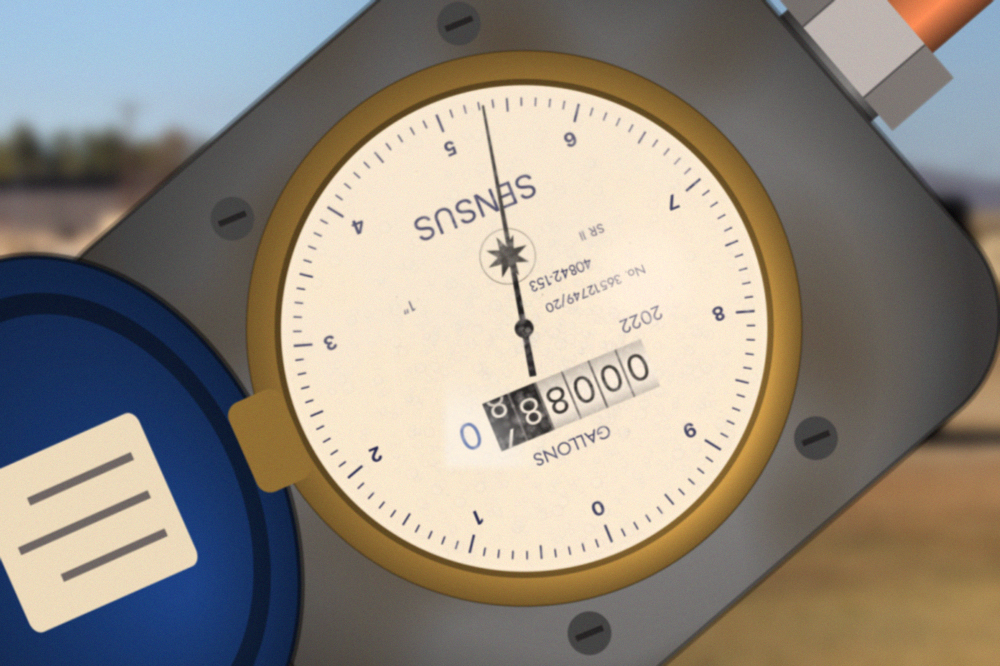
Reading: value=8875.3 unit=gal
